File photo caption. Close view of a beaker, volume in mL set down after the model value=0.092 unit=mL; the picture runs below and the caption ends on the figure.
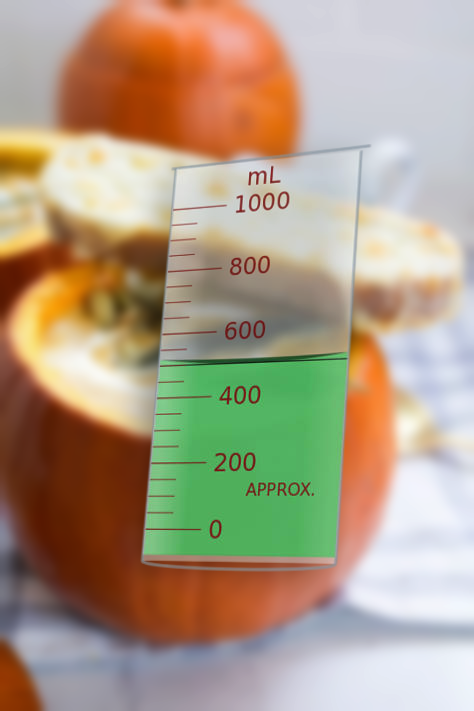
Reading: value=500 unit=mL
